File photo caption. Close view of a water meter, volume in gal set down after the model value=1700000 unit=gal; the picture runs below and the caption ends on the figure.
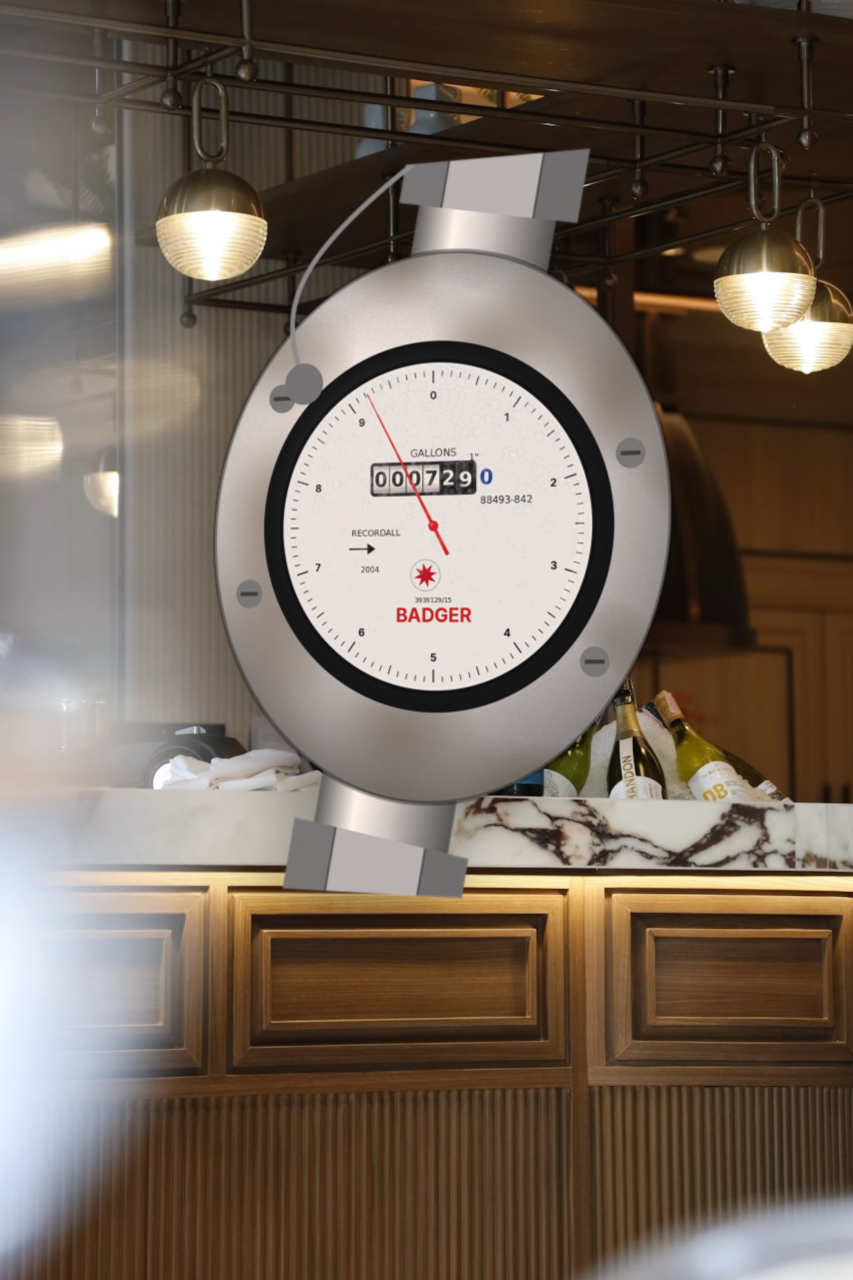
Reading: value=7289.2 unit=gal
